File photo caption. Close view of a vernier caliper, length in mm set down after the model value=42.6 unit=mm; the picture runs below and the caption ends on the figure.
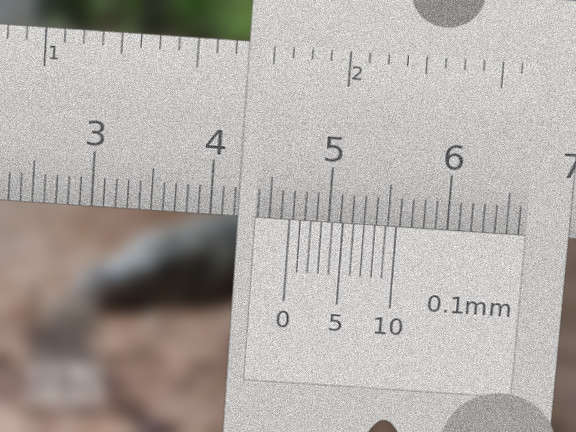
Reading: value=46.7 unit=mm
